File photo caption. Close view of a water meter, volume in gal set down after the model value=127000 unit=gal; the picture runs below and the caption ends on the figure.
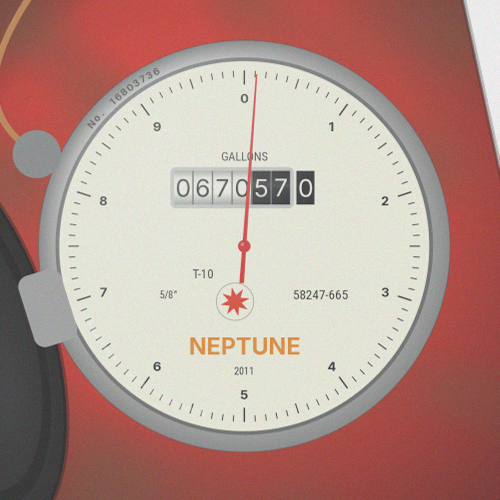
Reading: value=670570.1 unit=gal
